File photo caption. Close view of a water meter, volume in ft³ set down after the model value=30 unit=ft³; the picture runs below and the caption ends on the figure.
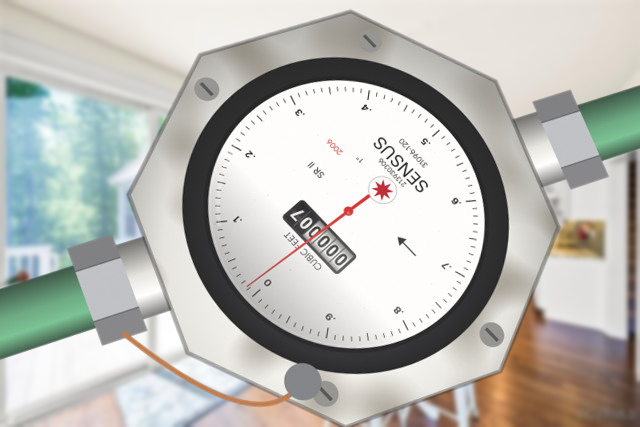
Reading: value=7.01 unit=ft³
